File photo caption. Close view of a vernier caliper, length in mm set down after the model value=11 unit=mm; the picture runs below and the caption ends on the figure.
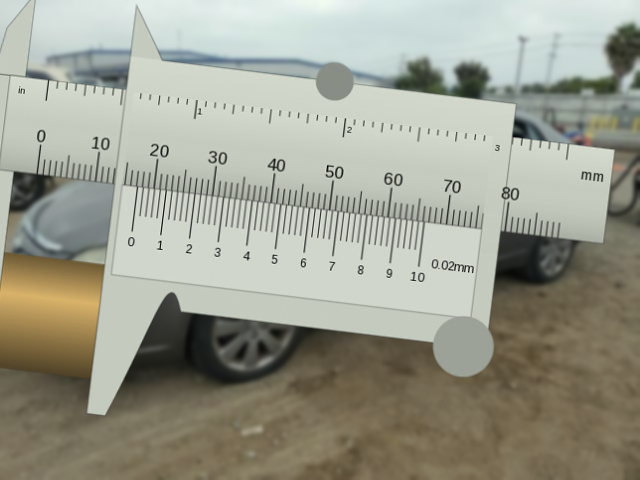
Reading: value=17.2 unit=mm
